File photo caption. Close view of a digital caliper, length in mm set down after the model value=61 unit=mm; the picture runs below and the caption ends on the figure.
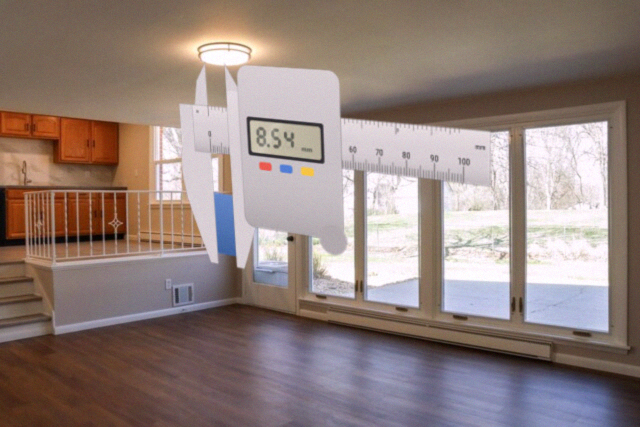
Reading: value=8.54 unit=mm
